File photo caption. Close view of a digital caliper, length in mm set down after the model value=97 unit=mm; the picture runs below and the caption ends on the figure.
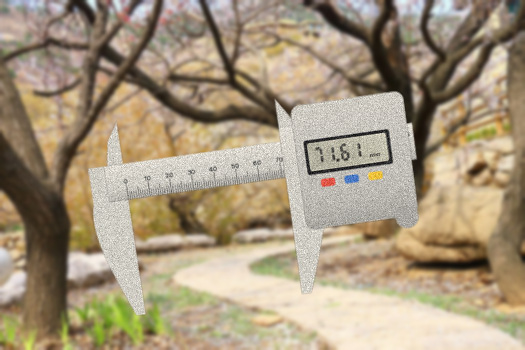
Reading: value=71.61 unit=mm
